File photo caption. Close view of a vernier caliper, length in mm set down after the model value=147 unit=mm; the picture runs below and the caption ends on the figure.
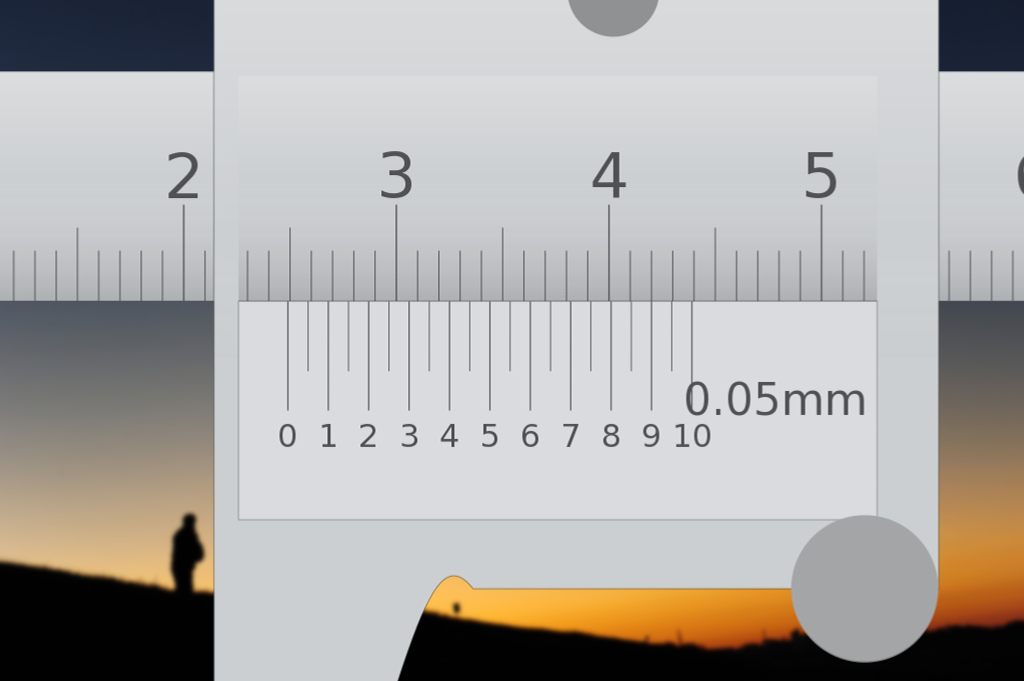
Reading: value=24.9 unit=mm
